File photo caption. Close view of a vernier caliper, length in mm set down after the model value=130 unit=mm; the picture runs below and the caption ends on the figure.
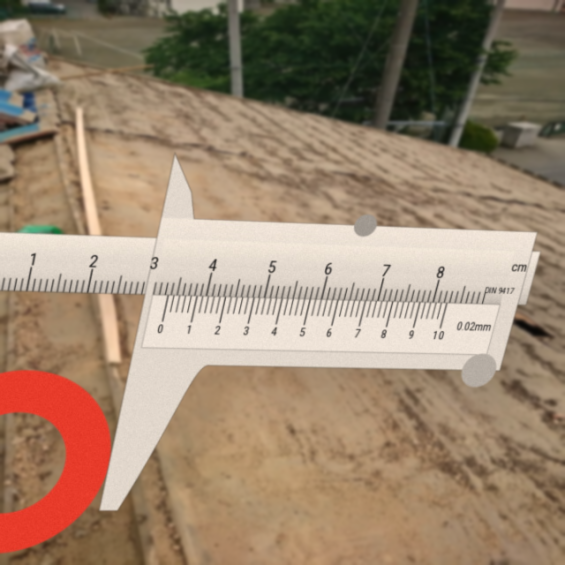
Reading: value=33.5 unit=mm
